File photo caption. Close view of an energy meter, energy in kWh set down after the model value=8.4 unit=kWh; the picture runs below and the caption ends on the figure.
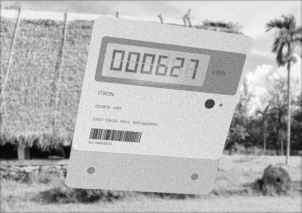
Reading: value=627 unit=kWh
